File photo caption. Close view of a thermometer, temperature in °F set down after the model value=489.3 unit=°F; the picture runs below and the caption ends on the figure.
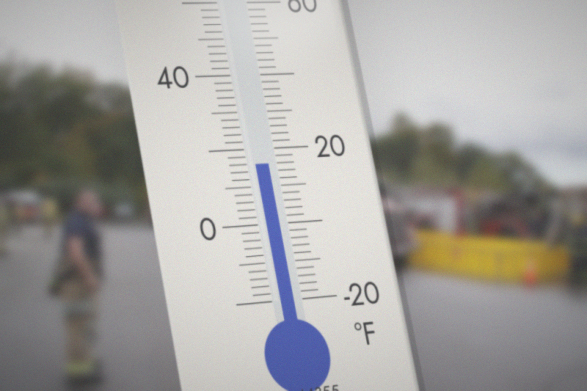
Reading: value=16 unit=°F
